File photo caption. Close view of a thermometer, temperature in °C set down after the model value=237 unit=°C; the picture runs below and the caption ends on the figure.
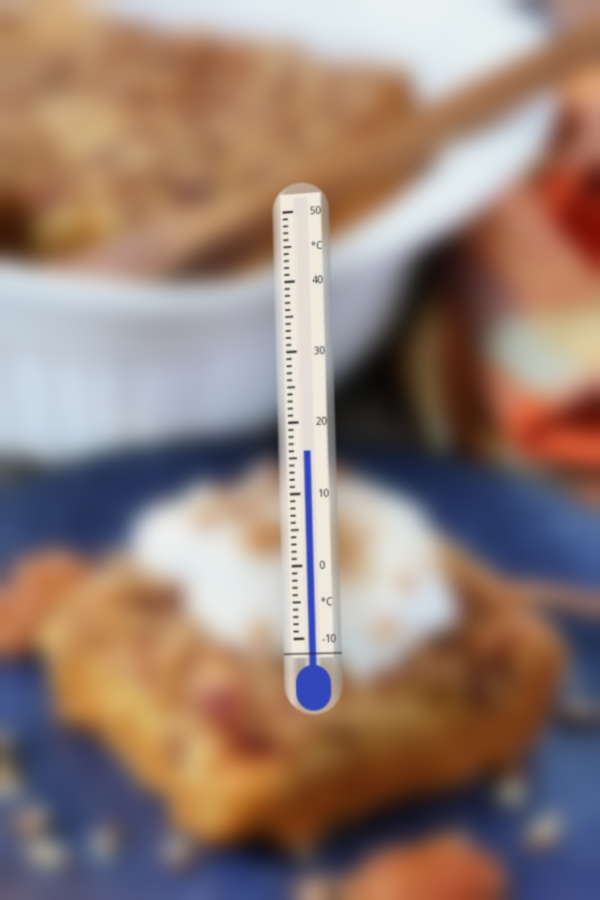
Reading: value=16 unit=°C
